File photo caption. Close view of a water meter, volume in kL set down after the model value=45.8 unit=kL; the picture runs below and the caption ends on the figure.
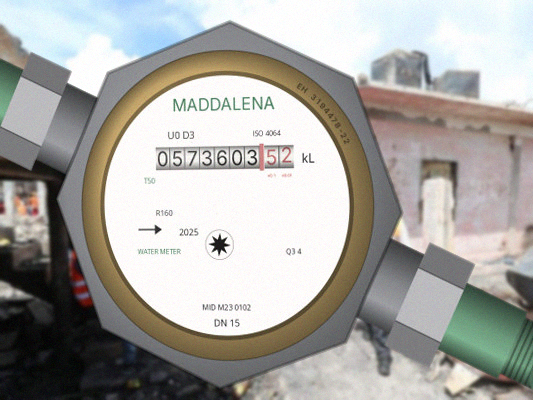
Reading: value=573603.52 unit=kL
